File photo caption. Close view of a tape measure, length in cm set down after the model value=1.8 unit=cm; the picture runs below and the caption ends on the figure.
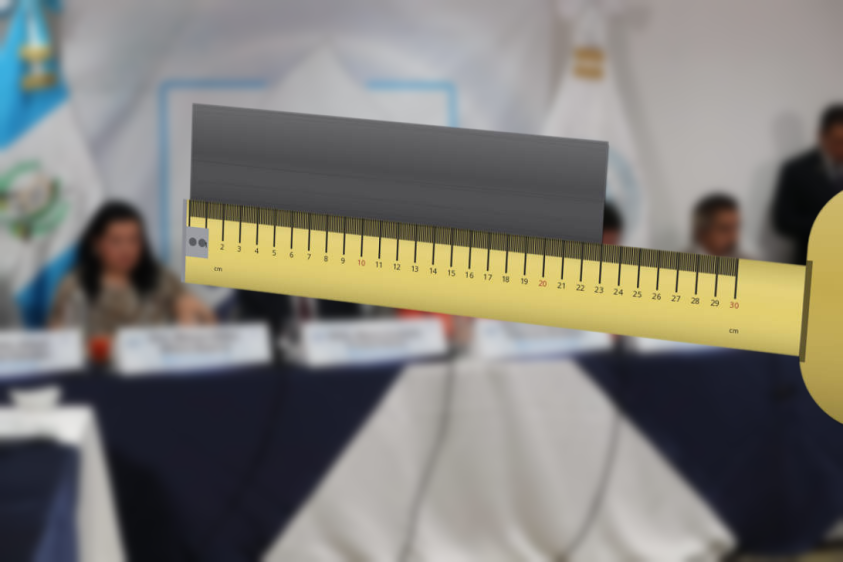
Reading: value=23 unit=cm
